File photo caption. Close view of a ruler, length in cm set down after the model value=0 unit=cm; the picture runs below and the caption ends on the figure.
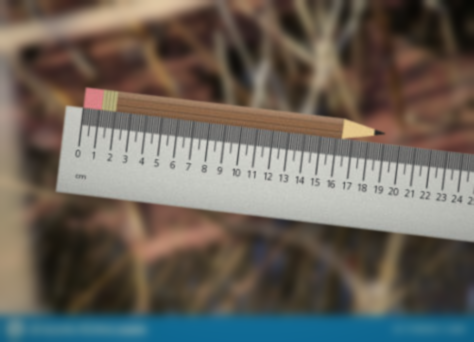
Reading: value=19 unit=cm
